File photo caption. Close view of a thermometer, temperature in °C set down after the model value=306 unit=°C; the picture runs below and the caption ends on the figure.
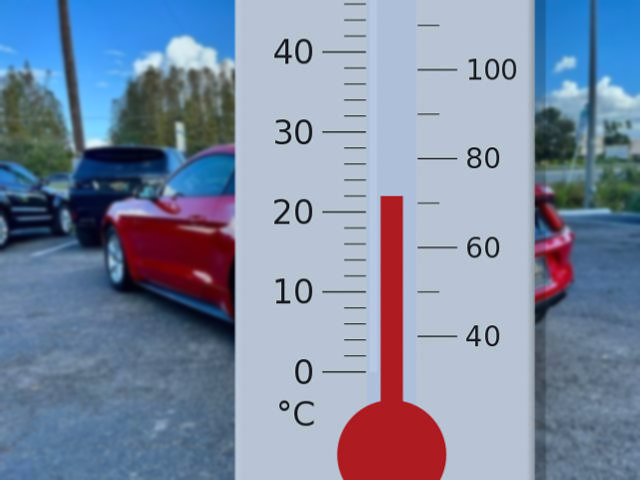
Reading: value=22 unit=°C
